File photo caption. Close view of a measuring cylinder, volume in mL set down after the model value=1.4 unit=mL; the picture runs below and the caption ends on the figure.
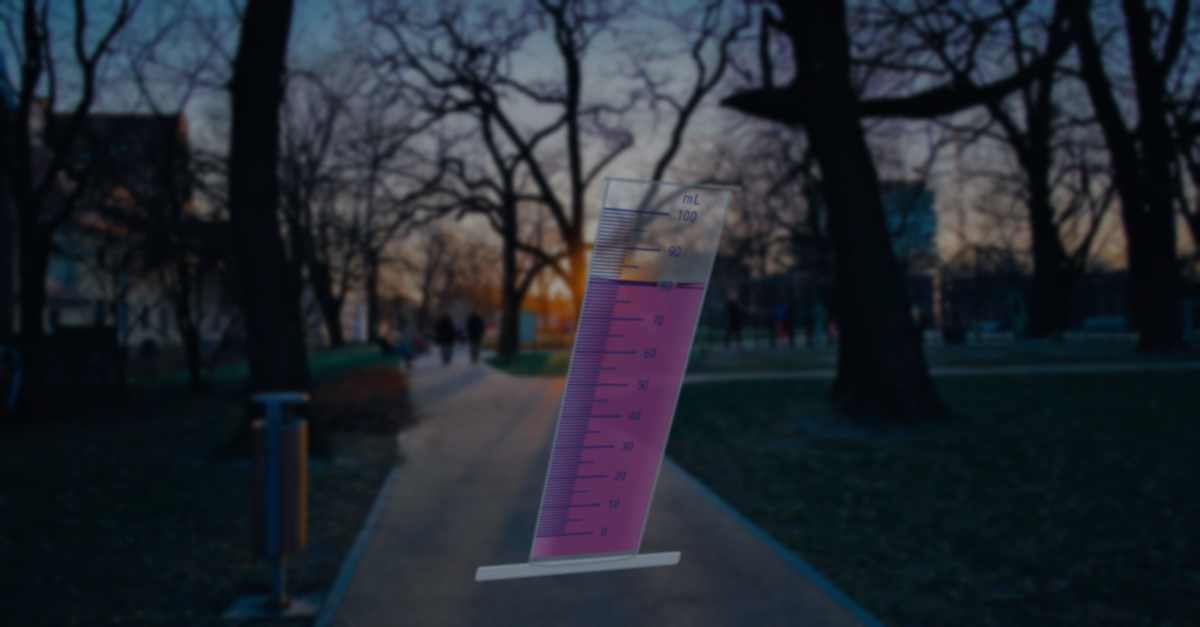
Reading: value=80 unit=mL
